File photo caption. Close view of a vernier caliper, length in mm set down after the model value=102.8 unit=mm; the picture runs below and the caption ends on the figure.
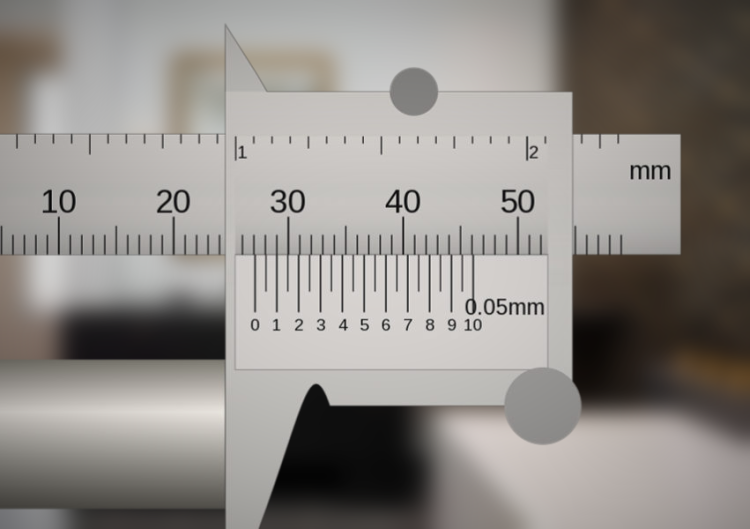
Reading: value=27.1 unit=mm
